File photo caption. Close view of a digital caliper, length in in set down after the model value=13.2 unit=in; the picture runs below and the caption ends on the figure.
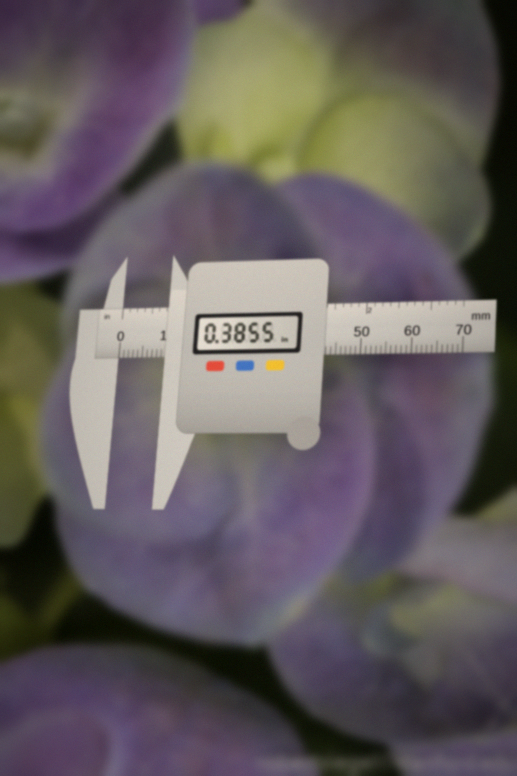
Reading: value=0.3855 unit=in
